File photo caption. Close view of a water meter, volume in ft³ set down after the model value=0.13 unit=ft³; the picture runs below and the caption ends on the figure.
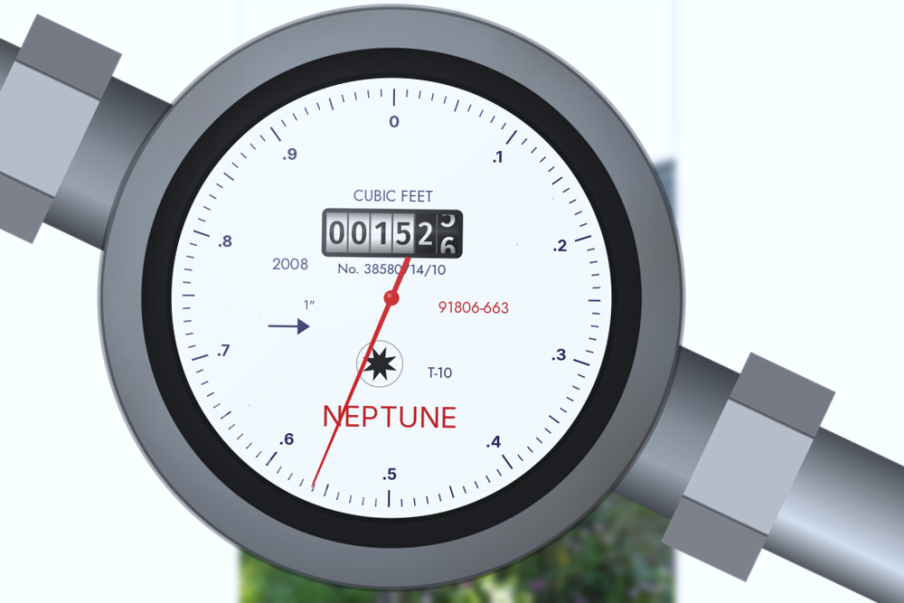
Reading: value=1525.56 unit=ft³
